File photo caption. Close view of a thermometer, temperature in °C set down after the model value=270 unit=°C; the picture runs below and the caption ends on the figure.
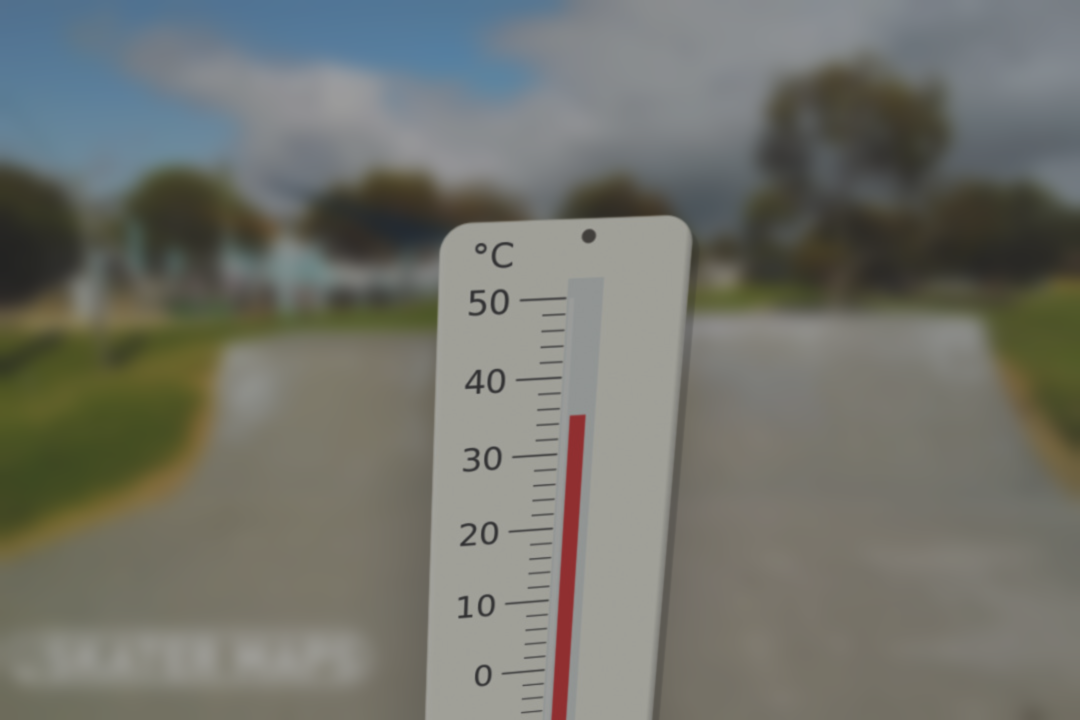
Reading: value=35 unit=°C
